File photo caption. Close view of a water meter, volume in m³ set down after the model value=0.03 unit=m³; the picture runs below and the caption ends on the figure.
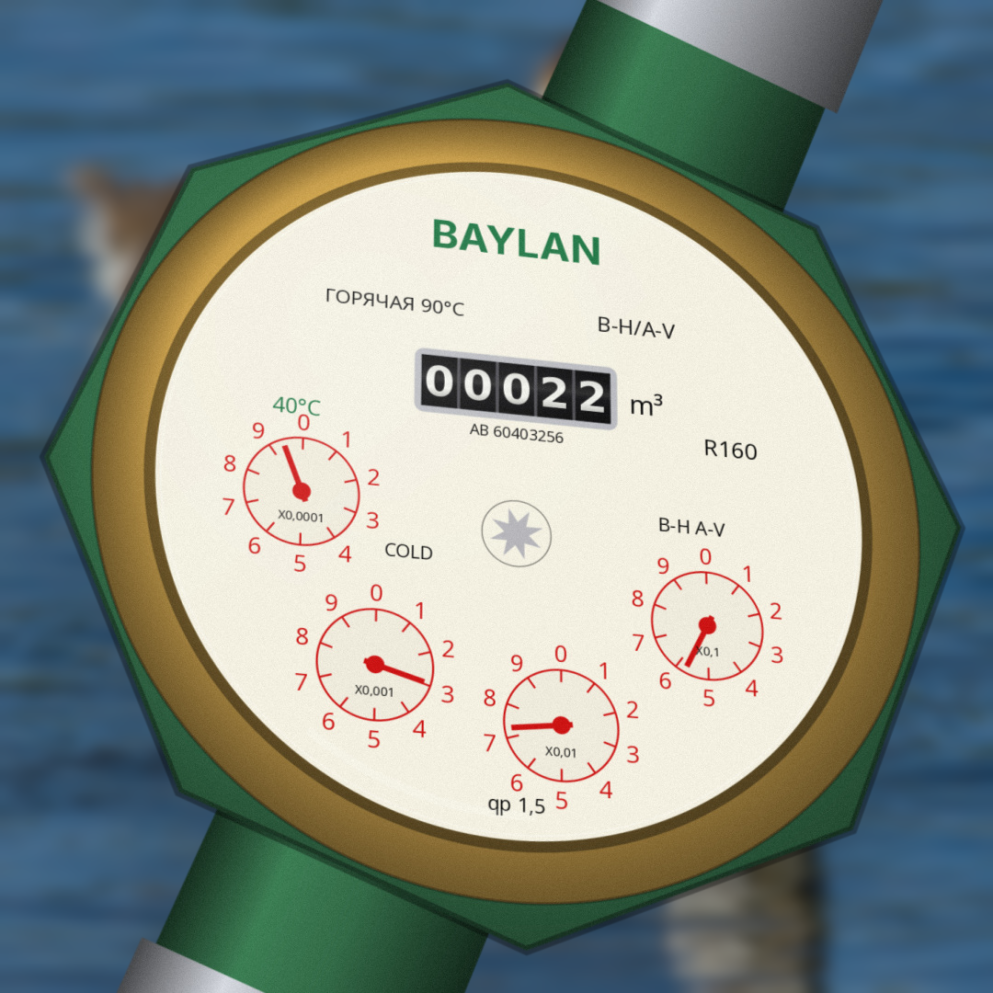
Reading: value=22.5729 unit=m³
